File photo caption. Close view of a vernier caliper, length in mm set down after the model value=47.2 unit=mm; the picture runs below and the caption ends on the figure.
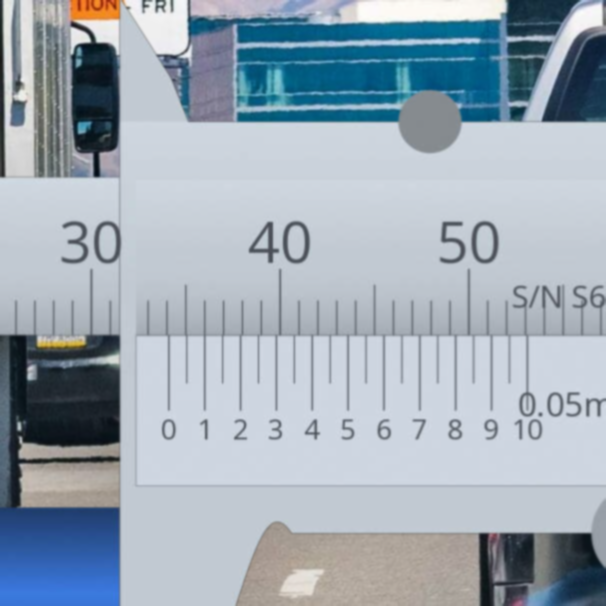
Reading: value=34.1 unit=mm
